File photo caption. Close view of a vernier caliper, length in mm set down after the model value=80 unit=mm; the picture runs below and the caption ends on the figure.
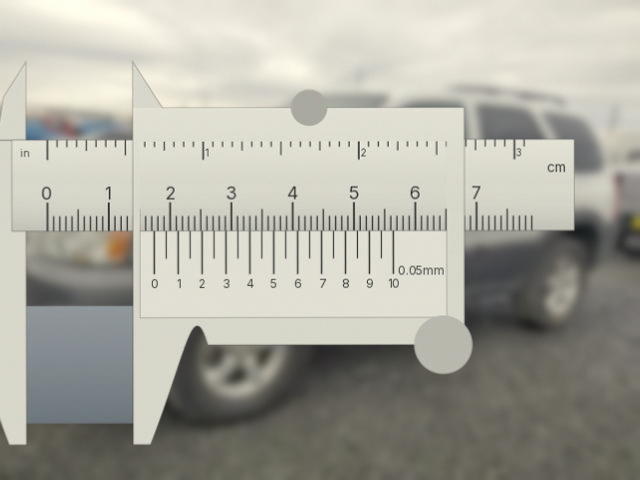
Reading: value=17.4 unit=mm
